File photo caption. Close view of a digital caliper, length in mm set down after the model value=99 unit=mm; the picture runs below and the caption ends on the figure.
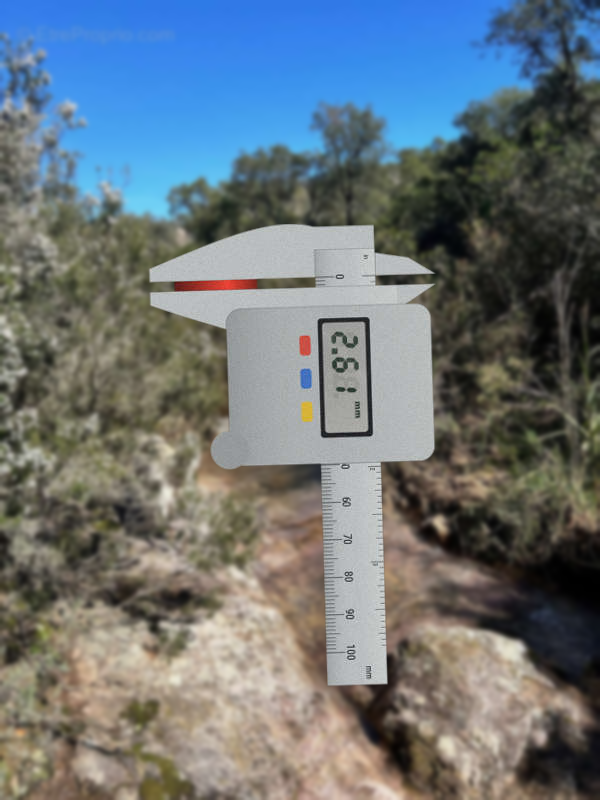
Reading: value=2.61 unit=mm
